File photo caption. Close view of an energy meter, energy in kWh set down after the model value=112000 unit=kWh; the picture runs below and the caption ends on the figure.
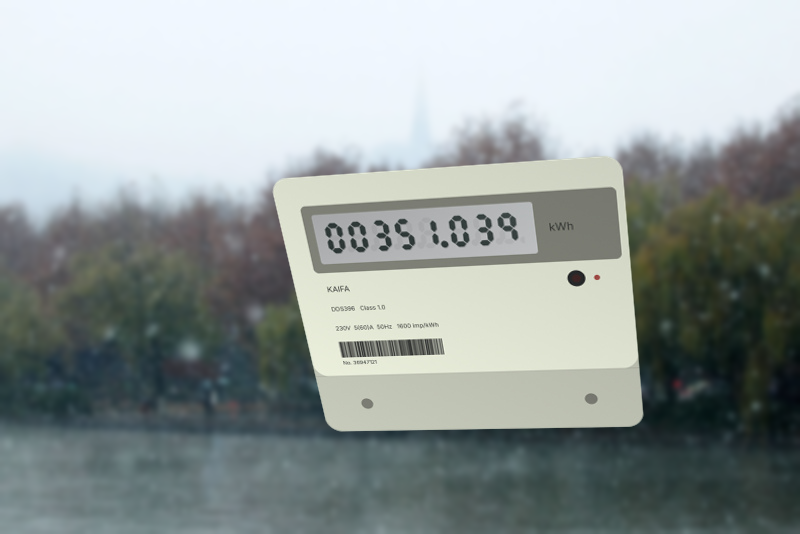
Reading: value=351.039 unit=kWh
